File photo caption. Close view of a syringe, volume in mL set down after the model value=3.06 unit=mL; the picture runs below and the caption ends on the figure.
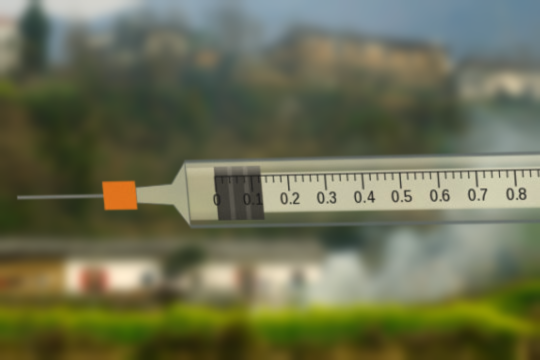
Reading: value=0 unit=mL
